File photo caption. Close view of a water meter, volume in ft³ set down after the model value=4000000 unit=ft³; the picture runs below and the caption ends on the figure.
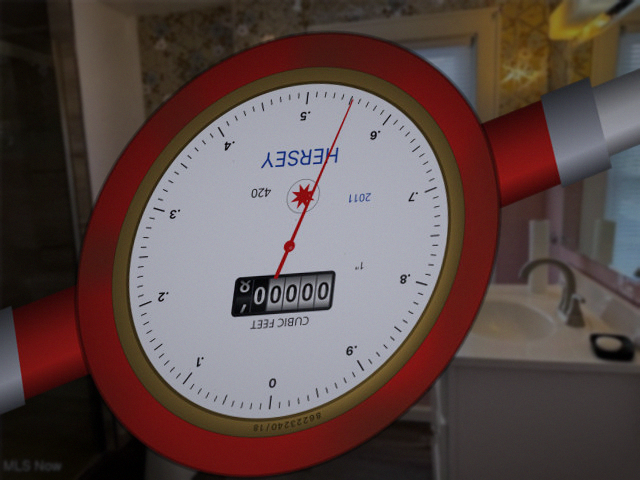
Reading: value=7.55 unit=ft³
